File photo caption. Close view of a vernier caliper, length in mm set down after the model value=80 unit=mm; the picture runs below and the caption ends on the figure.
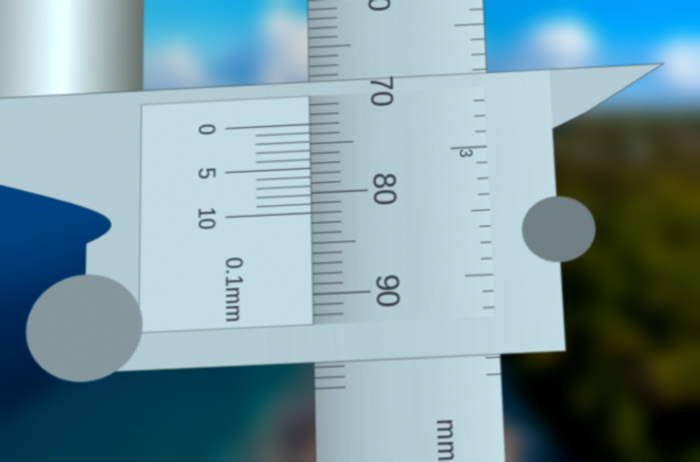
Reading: value=73.0 unit=mm
